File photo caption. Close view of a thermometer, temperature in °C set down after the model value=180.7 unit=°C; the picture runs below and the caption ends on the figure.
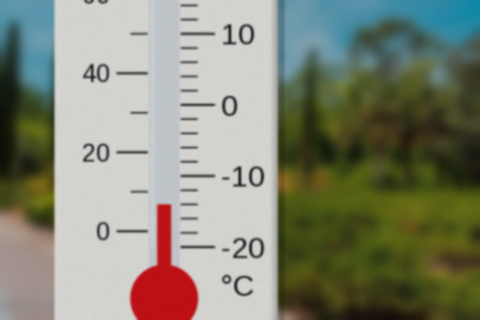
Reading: value=-14 unit=°C
